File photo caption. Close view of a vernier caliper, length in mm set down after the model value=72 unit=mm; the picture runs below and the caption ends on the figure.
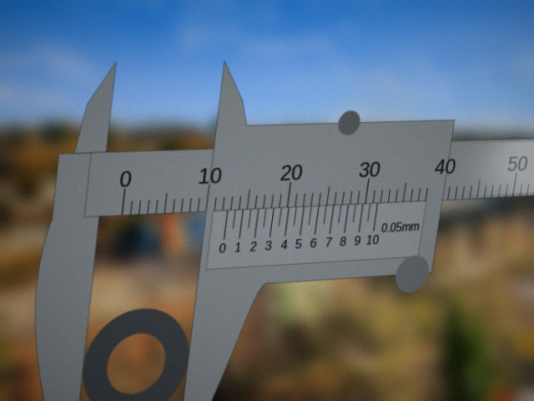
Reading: value=12.6 unit=mm
